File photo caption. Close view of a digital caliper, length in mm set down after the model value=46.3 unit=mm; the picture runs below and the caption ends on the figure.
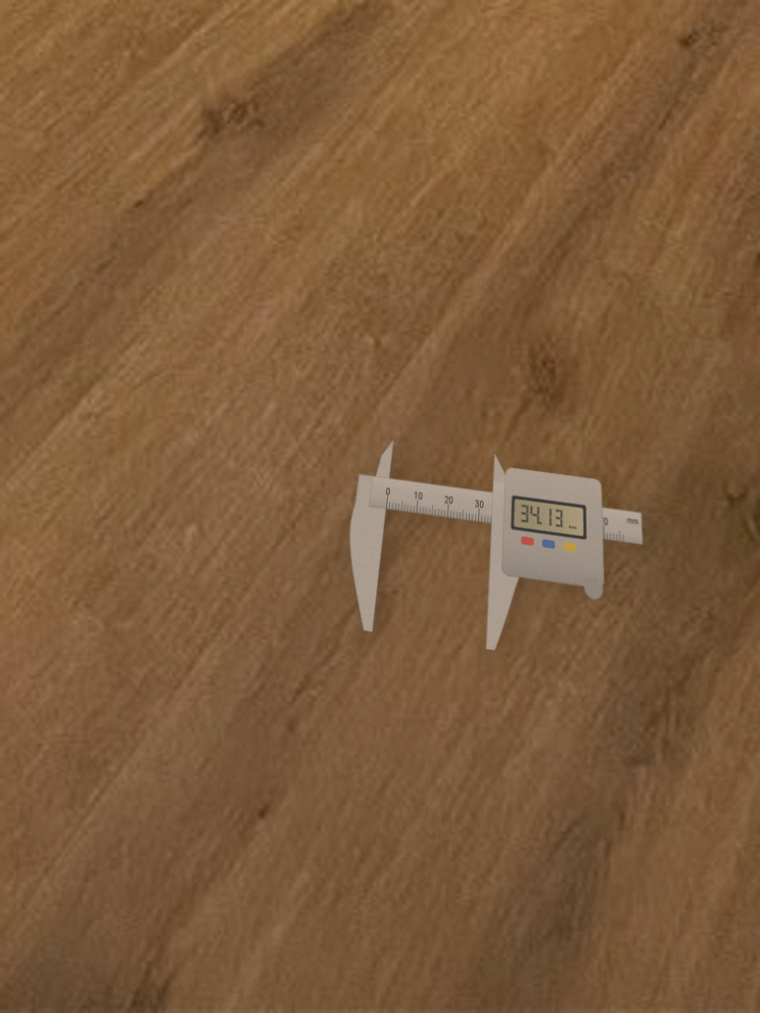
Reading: value=34.13 unit=mm
